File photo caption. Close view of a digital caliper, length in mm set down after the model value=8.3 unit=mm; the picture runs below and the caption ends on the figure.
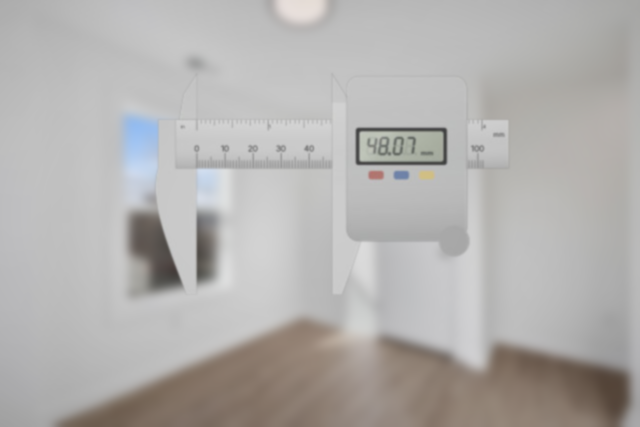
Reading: value=48.07 unit=mm
